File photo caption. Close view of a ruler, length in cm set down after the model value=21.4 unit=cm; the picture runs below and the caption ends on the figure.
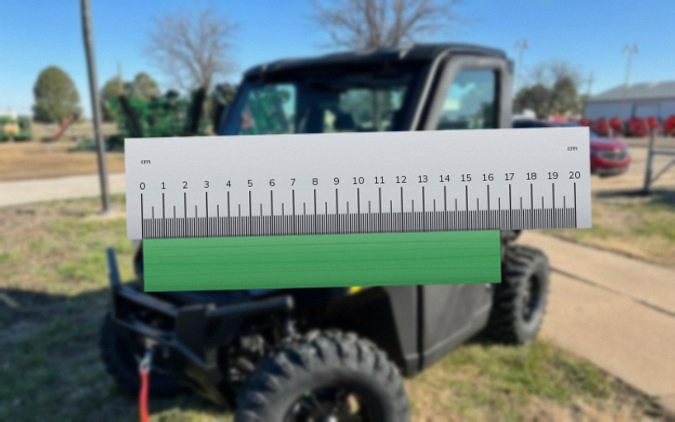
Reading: value=16.5 unit=cm
